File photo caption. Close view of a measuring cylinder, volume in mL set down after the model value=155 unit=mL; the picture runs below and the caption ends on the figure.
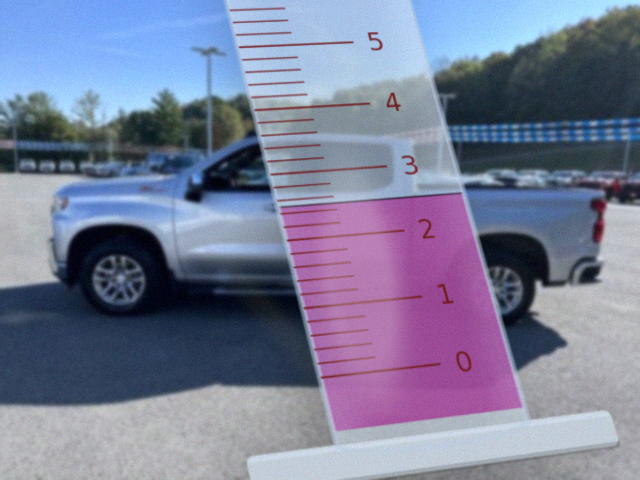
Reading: value=2.5 unit=mL
